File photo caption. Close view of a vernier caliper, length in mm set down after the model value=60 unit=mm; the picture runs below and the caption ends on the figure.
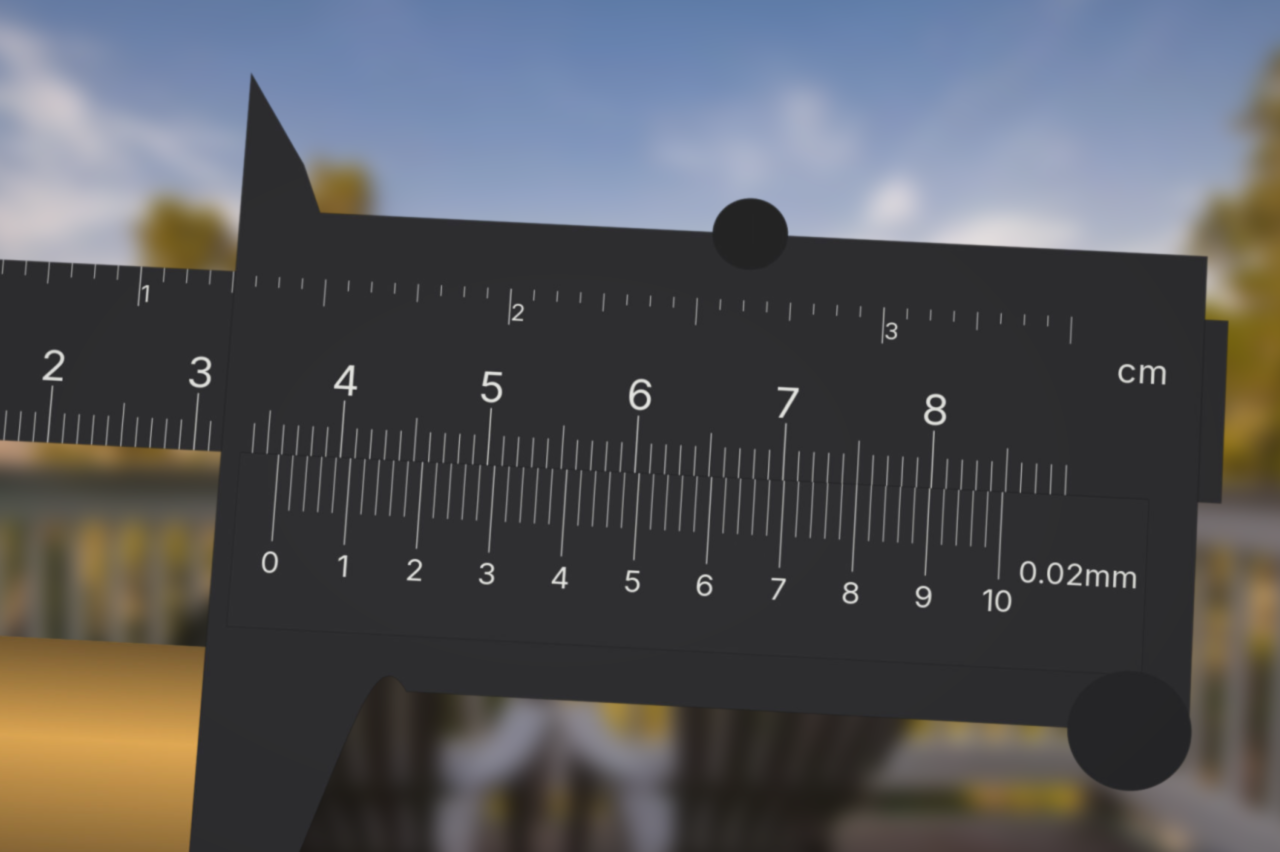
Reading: value=35.8 unit=mm
